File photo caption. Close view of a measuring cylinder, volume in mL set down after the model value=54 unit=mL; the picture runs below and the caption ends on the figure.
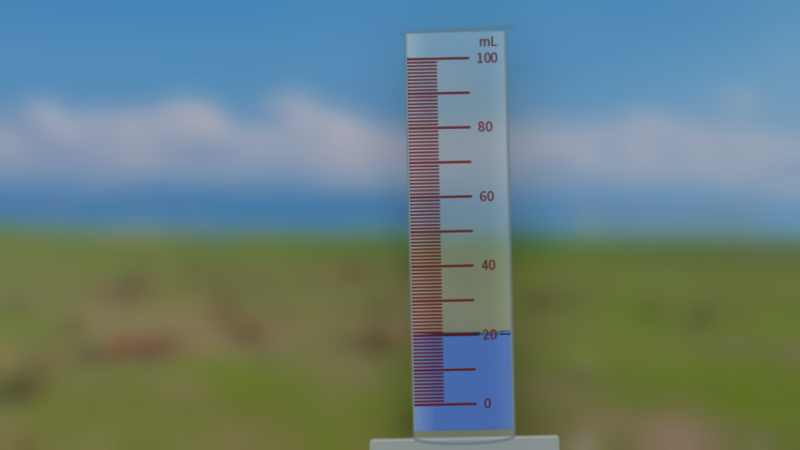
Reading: value=20 unit=mL
